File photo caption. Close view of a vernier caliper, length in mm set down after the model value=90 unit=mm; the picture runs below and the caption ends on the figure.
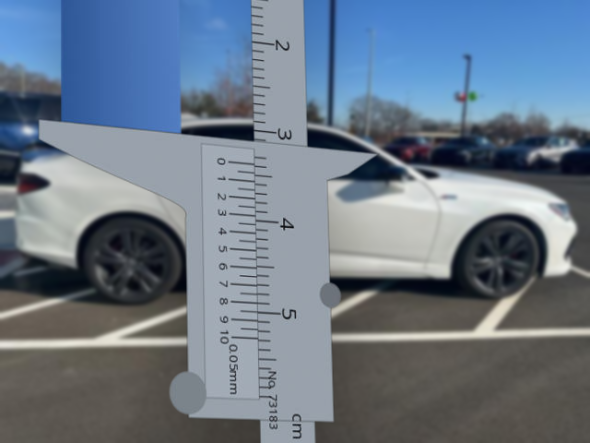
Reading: value=33.8 unit=mm
